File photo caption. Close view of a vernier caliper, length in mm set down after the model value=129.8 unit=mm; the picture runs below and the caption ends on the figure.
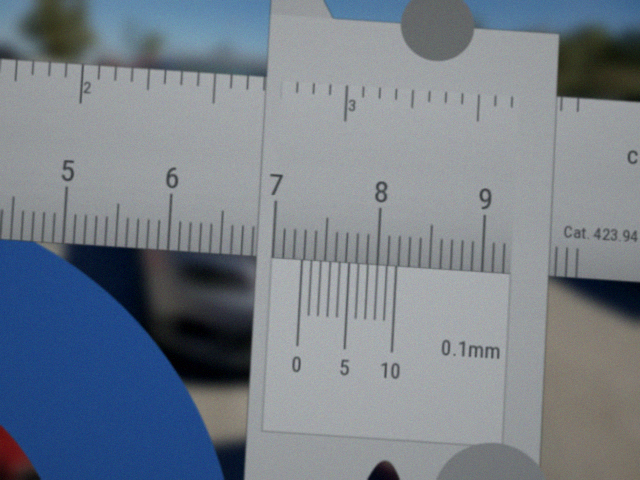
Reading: value=72.8 unit=mm
